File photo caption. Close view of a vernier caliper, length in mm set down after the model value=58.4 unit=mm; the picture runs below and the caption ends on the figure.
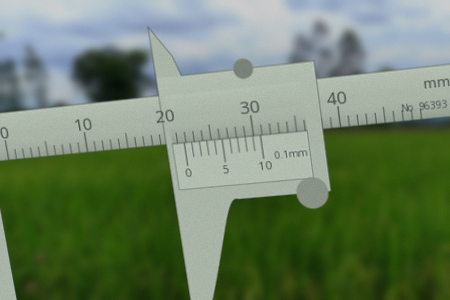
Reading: value=21.8 unit=mm
